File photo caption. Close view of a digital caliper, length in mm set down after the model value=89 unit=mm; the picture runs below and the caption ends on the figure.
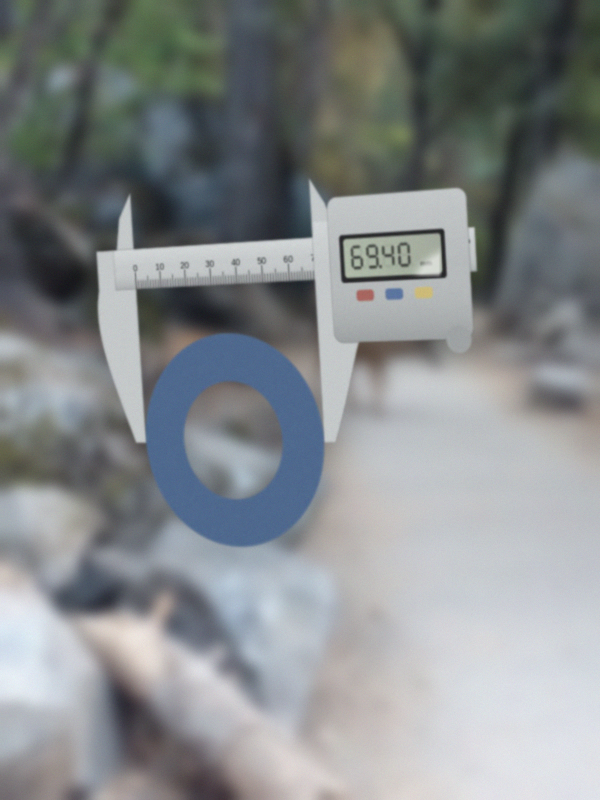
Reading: value=69.40 unit=mm
